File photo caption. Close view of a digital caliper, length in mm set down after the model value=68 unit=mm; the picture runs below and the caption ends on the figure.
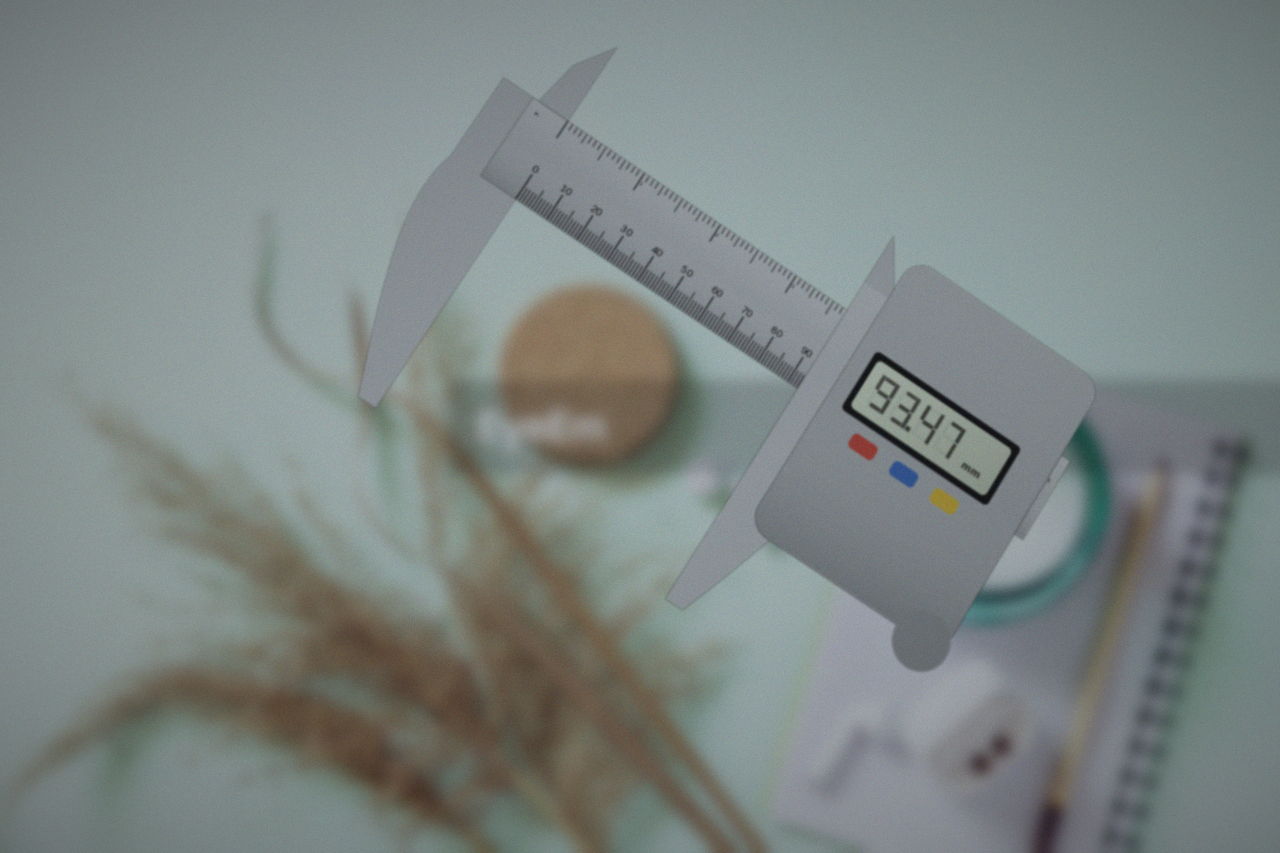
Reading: value=93.47 unit=mm
